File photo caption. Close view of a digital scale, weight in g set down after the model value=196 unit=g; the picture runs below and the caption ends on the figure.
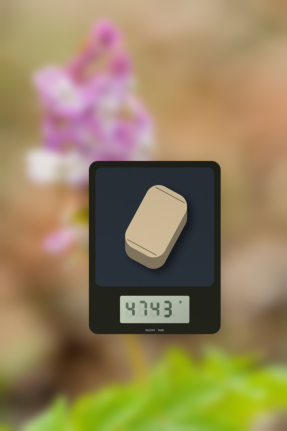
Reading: value=4743 unit=g
